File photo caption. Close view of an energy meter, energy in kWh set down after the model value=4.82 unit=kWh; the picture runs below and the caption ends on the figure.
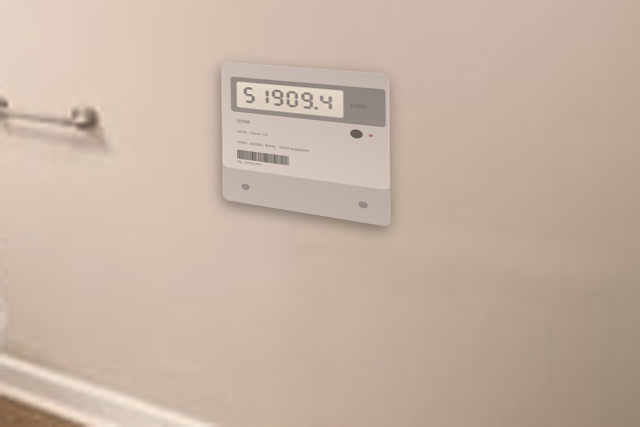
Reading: value=51909.4 unit=kWh
